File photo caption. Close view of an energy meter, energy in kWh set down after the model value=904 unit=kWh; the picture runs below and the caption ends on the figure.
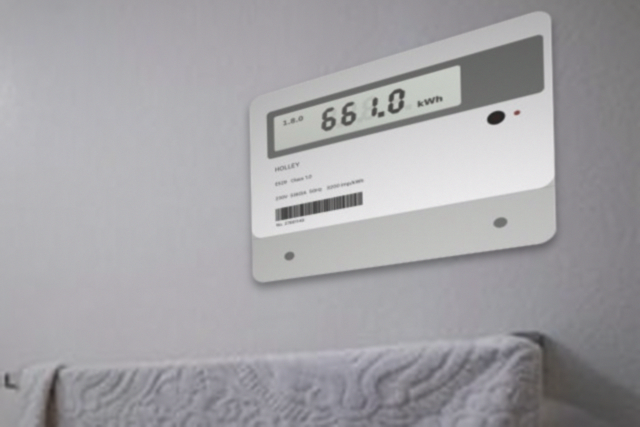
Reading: value=661.0 unit=kWh
